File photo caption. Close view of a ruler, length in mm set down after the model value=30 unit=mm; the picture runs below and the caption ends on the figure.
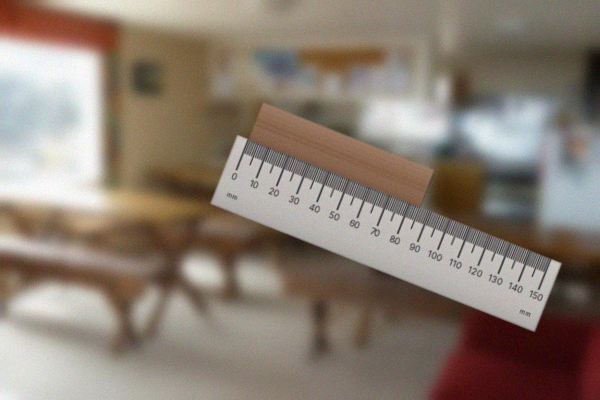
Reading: value=85 unit=mm
